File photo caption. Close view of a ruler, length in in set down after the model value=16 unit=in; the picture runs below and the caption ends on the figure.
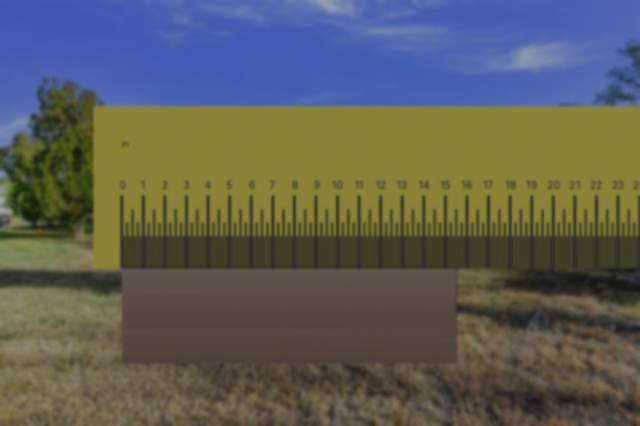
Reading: value=15.5 unit=in
